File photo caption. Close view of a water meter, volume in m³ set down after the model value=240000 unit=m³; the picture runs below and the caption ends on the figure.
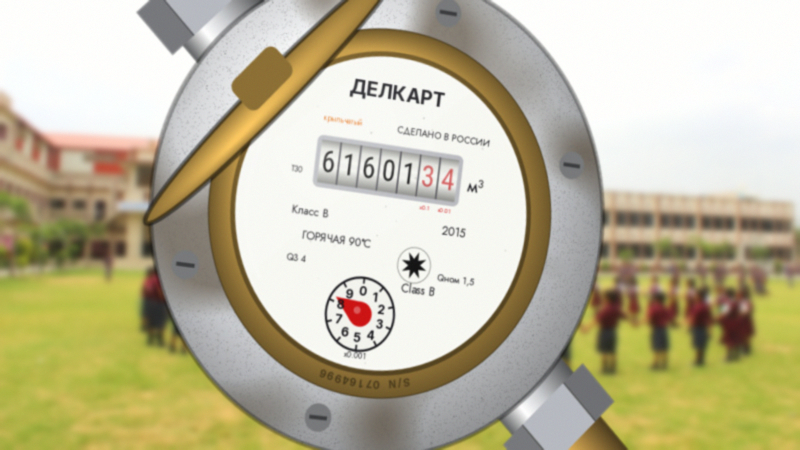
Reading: value=61601.348 unit=m³
